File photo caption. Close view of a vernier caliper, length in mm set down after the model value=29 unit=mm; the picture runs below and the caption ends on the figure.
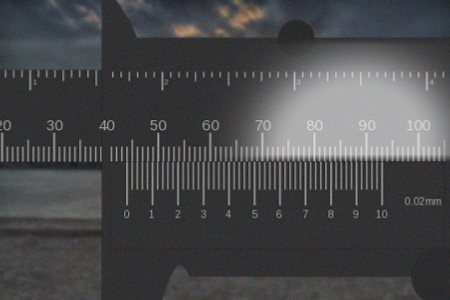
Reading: value=44.0 unit=mm
